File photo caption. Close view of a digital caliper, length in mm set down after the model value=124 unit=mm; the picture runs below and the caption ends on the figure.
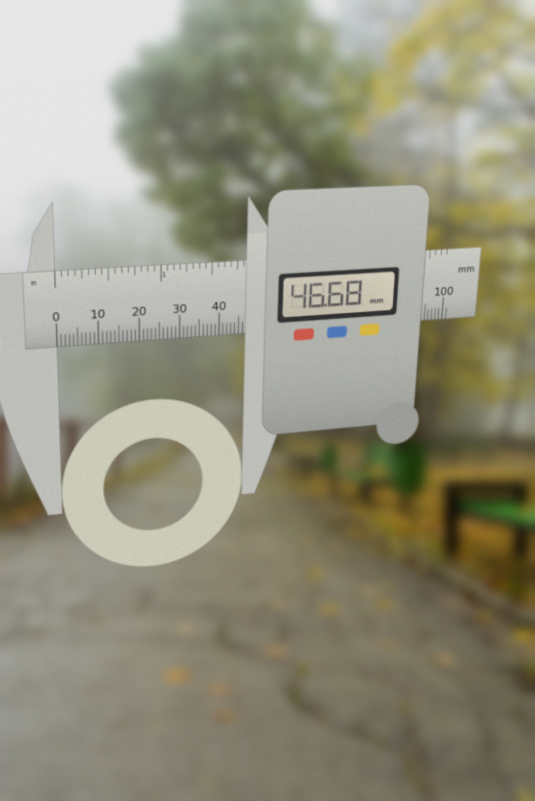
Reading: value=46.68 unit=mm
